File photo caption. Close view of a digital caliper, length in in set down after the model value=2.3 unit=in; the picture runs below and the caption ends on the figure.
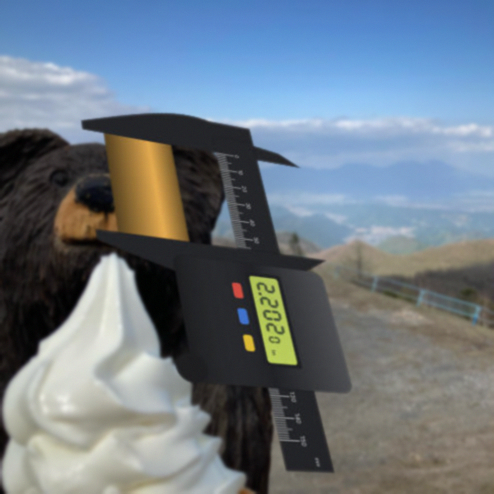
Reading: value=2.2020 unit=in
